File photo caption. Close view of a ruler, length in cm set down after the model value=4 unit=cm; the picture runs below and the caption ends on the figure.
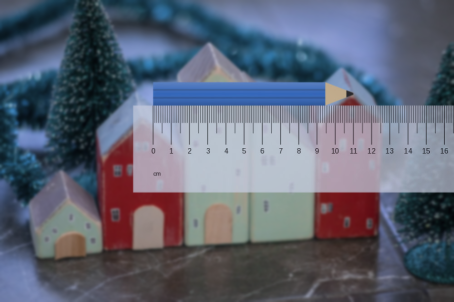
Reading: value=11 unit=cm
